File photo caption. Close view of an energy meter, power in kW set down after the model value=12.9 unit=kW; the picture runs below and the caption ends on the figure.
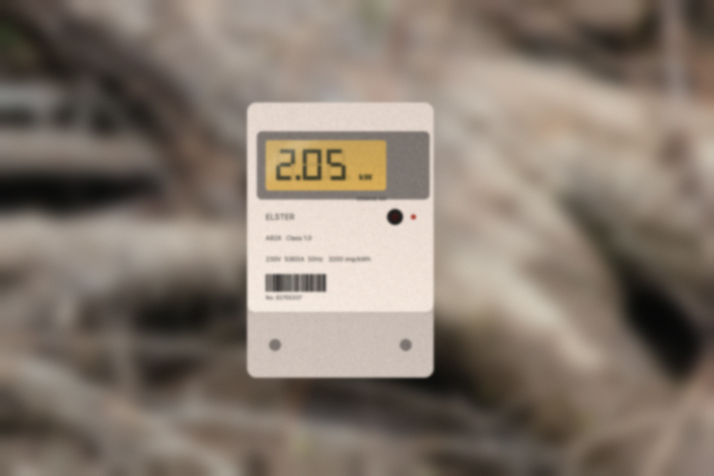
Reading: value=2.05 unit=kW
